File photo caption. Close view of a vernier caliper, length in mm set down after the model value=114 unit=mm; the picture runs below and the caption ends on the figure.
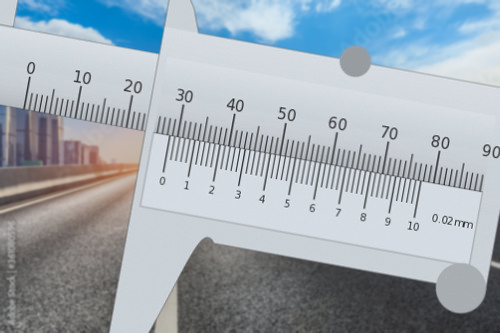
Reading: value=28.5 unit=mm
